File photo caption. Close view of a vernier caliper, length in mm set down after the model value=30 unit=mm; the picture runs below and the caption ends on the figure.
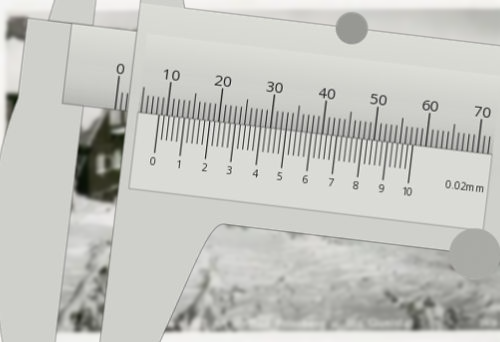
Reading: value=8.5 unit=mm
